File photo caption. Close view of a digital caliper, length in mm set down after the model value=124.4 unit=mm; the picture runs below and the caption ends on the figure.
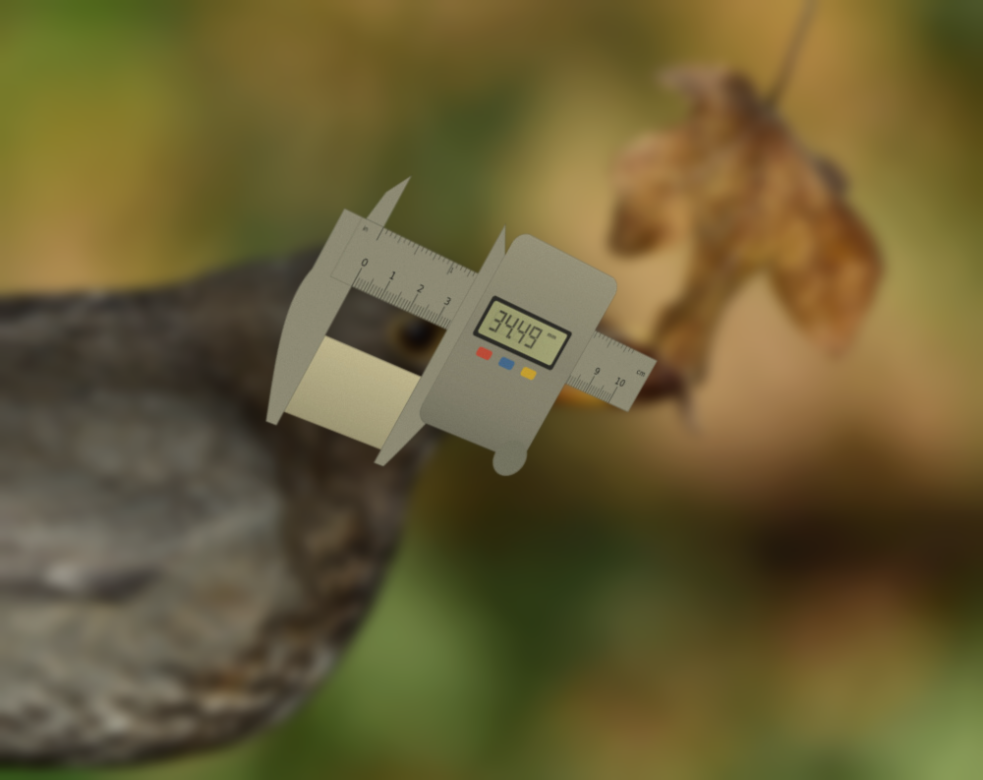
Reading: value=34.49 unit=mm
